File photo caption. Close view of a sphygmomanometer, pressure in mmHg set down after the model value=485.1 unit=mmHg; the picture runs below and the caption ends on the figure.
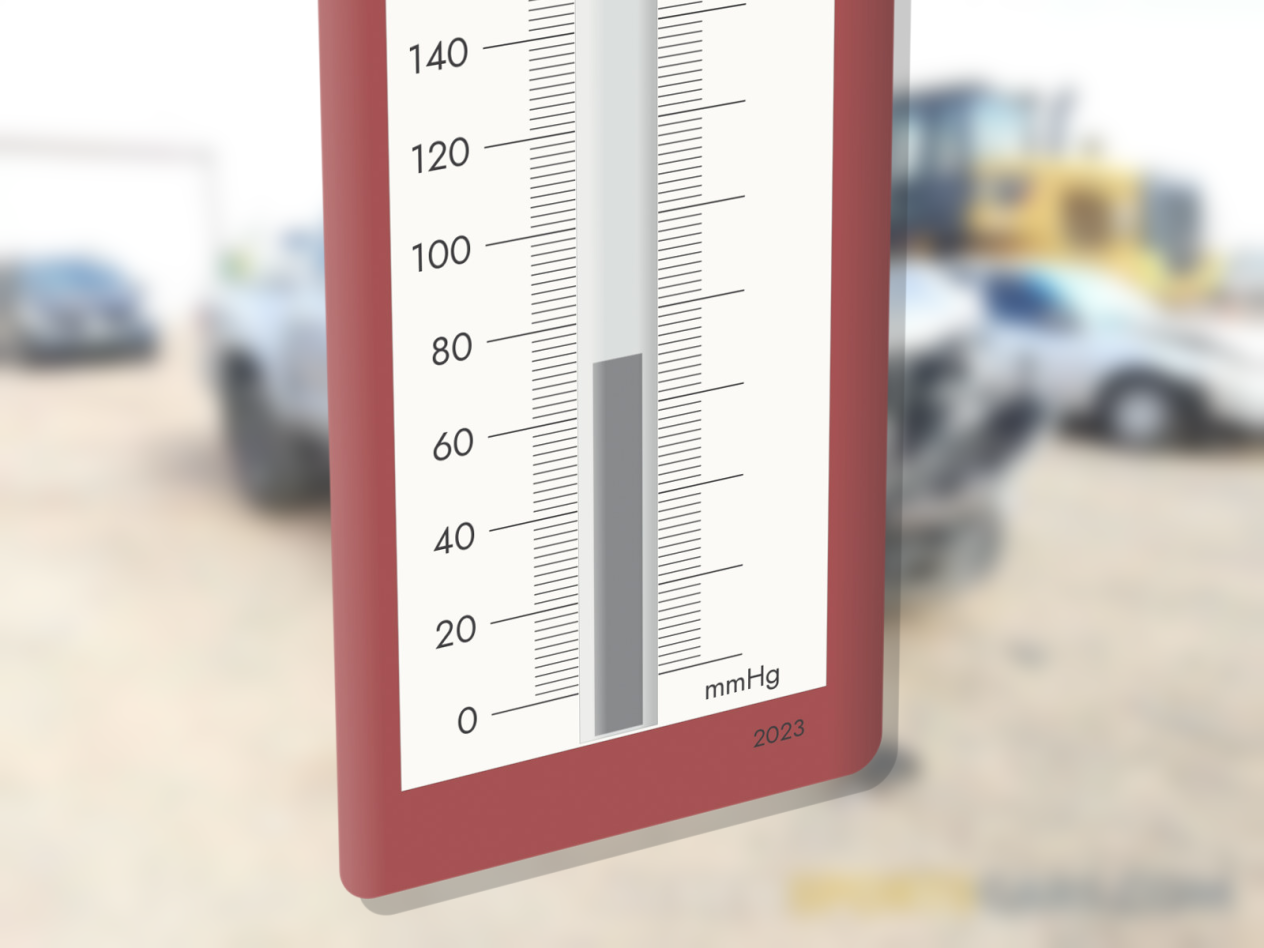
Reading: value=71 unit=mmHg
